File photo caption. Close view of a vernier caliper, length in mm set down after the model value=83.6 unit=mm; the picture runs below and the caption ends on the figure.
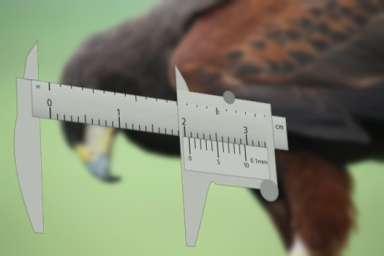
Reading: value=20.6 unit=mm
